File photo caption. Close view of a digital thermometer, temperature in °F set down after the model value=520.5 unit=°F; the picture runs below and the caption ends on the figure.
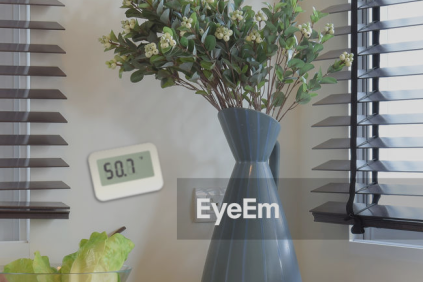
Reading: value=50.7 unit=°F
